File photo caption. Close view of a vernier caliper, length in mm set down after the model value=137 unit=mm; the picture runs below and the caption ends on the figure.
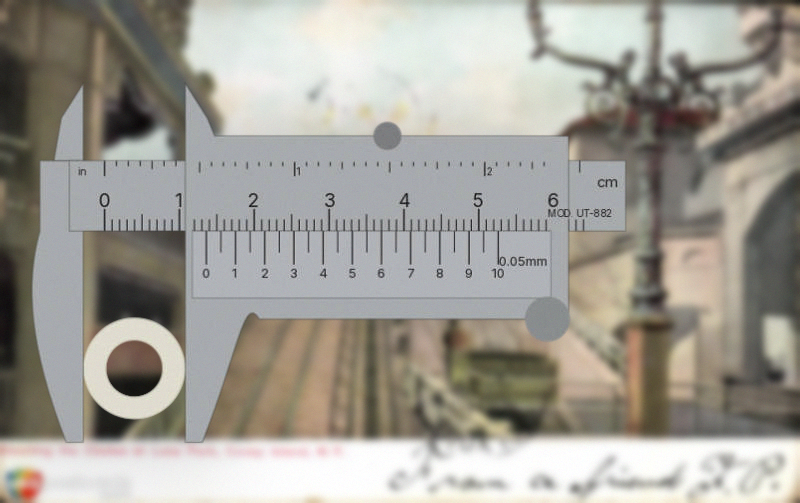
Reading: value=13.6 unit=mm
